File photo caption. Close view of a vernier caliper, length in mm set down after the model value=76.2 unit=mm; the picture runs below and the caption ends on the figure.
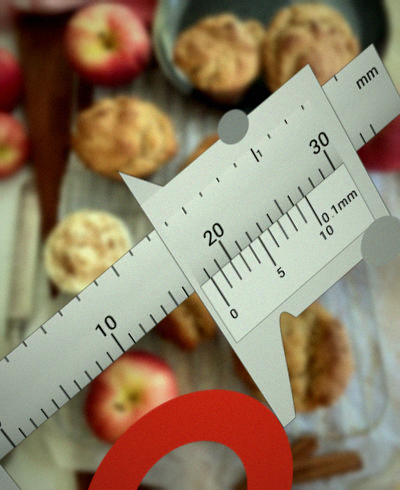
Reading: value=18.1 unit=mm
